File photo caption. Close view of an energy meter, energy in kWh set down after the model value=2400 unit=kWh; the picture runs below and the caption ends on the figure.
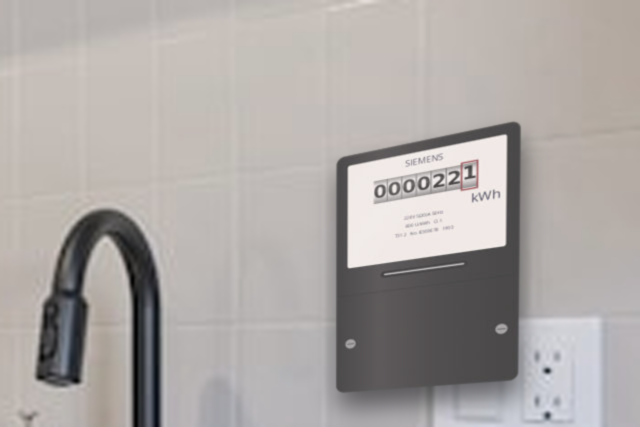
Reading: value=22.1 unit=kWh
